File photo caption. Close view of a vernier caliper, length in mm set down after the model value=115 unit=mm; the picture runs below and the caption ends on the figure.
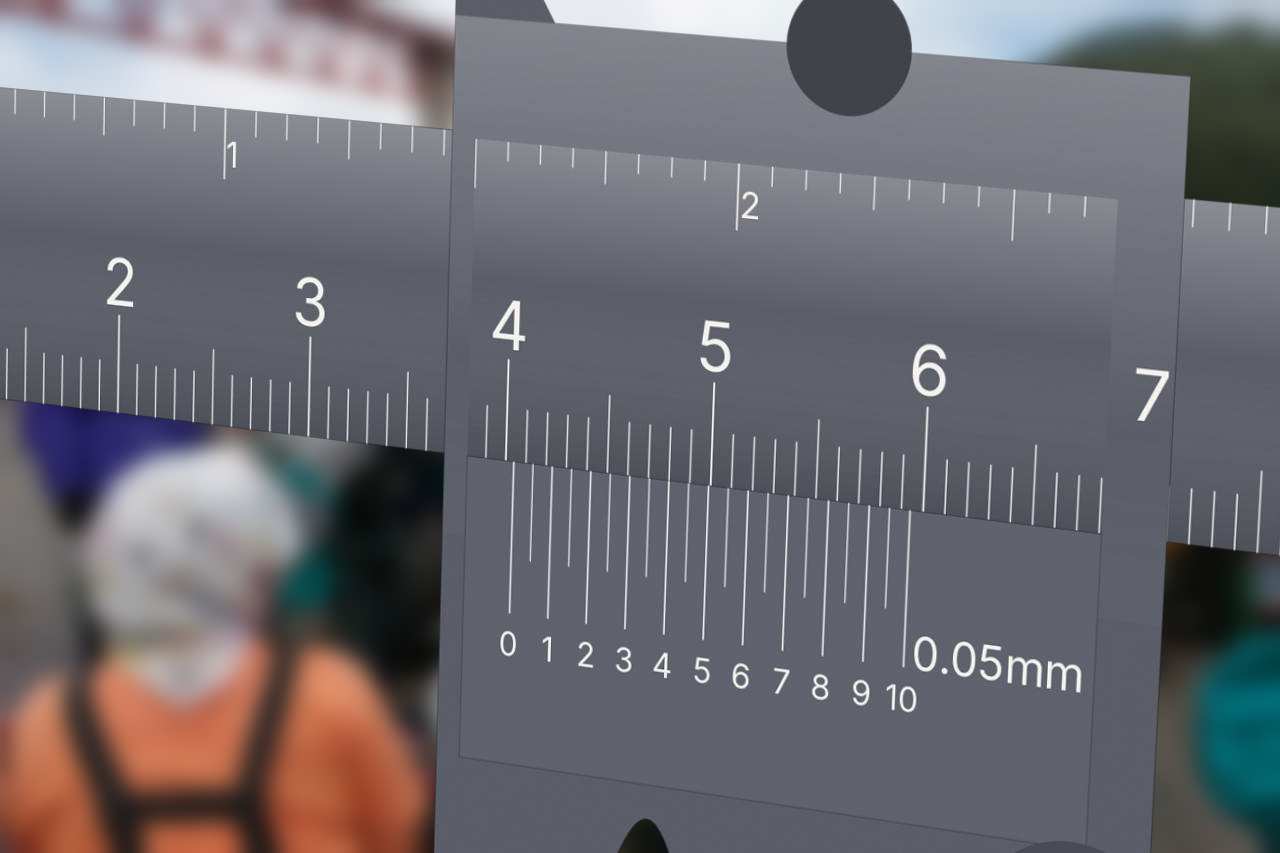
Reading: value=40.4 unit=mm
